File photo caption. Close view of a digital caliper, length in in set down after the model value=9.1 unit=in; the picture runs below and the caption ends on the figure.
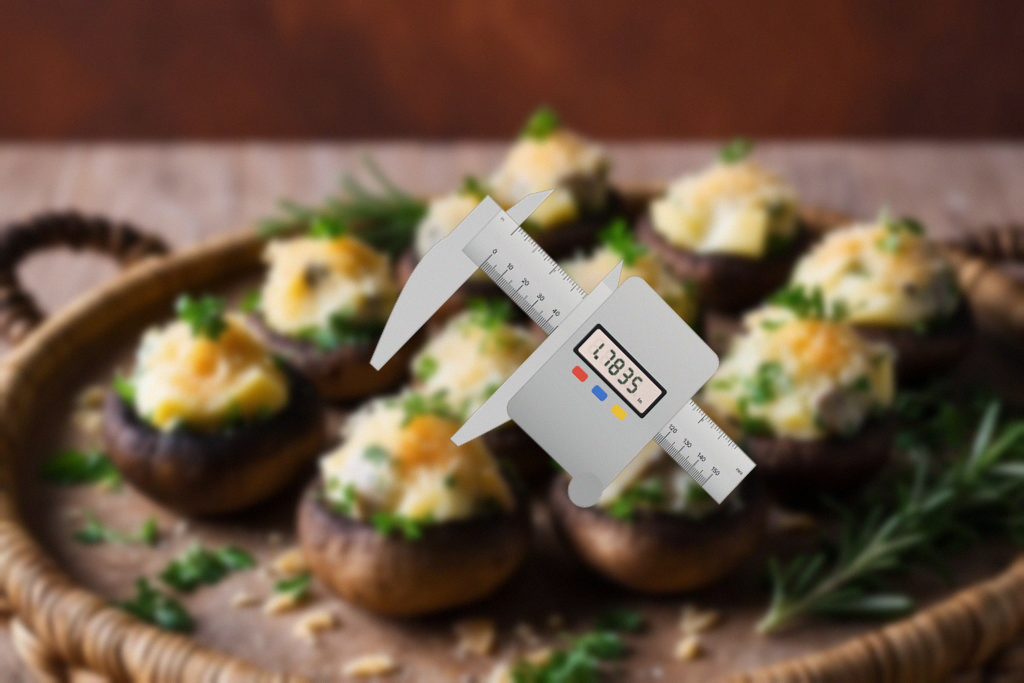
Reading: value=1.7835 unit=in
